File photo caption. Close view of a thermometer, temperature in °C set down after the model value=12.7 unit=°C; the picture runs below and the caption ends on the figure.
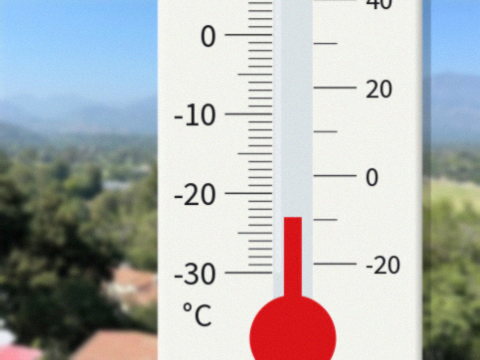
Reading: value=-23 unit=°C
